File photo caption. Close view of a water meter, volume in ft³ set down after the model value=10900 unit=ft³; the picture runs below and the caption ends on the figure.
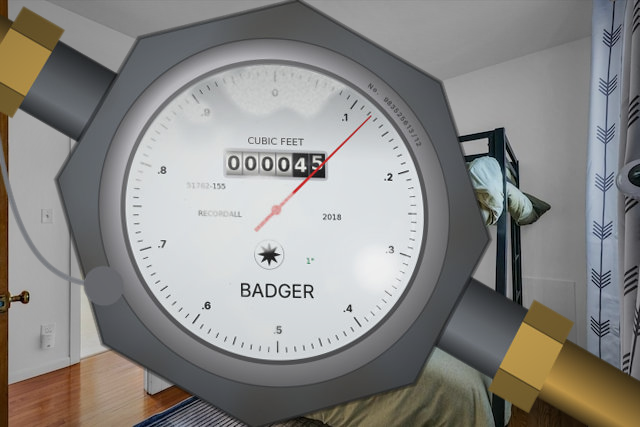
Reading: value=45.12 unit=ft³
